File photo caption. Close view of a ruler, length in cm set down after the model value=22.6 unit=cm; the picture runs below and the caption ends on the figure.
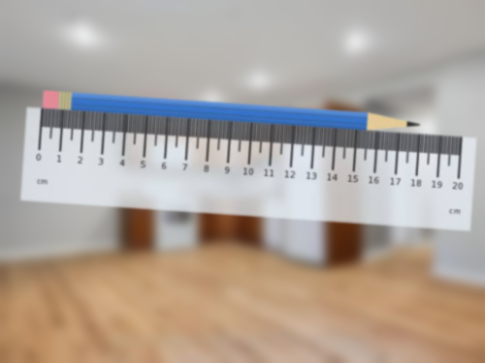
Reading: value=18 unit=cm
